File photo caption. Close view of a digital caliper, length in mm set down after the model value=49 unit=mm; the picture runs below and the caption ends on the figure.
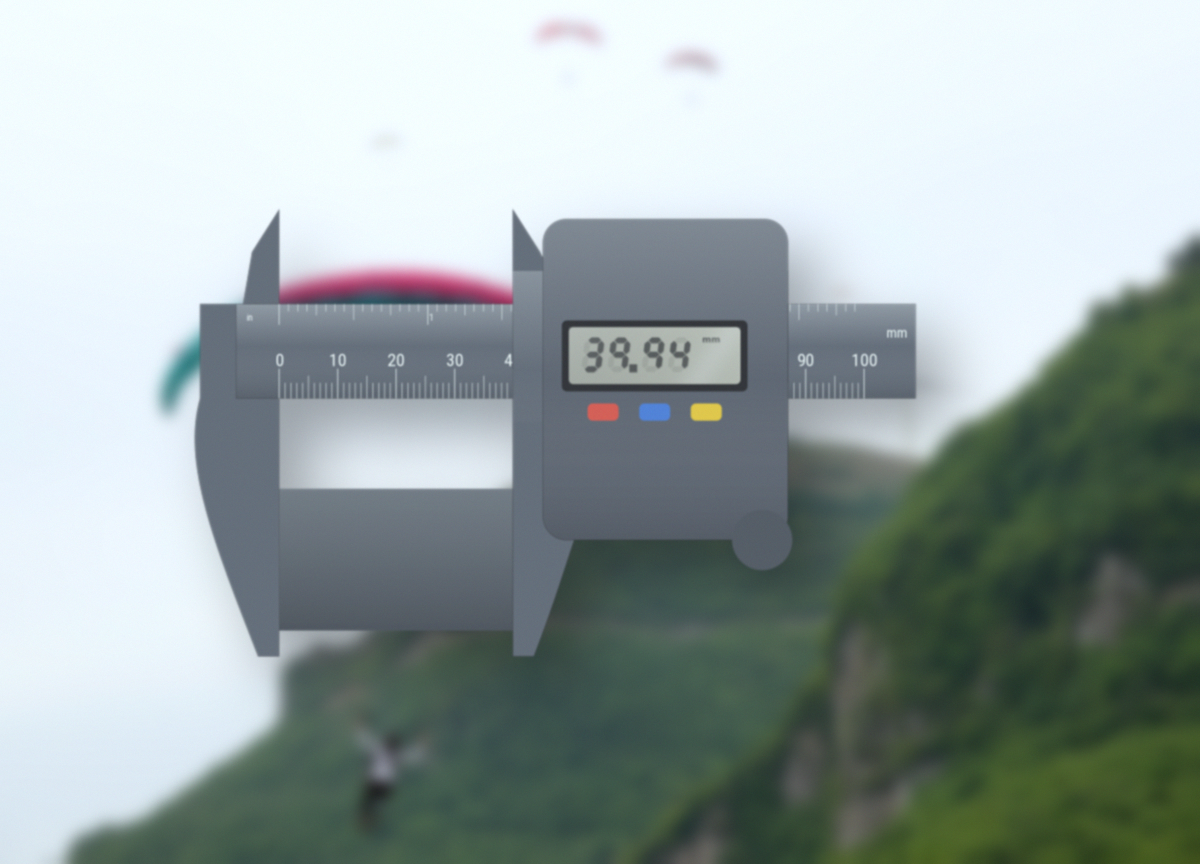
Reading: value=39.94 unit=mm
